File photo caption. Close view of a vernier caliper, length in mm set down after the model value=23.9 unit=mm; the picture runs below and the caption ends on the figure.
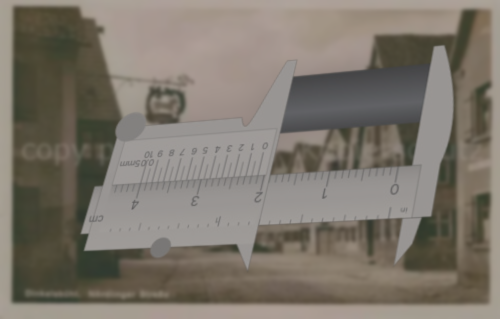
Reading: value=21.0 unit=mm
